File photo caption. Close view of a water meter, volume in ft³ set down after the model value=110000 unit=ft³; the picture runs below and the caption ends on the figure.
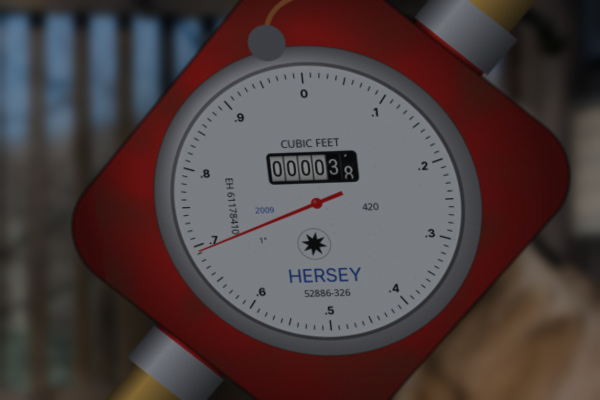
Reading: value=37.69 unit=ft³
